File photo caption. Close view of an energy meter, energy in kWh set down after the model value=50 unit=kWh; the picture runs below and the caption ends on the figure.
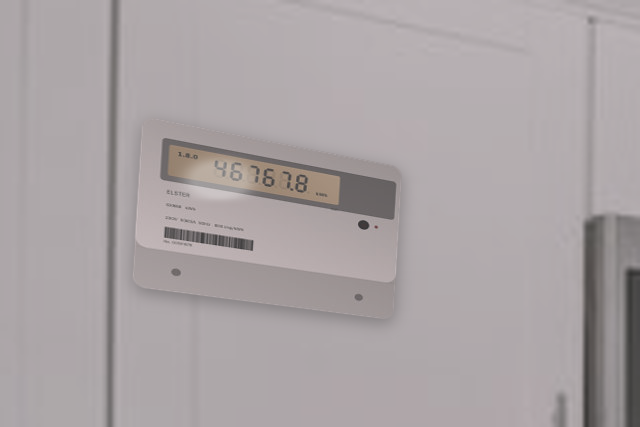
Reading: value=46767.8 unit=kWh
